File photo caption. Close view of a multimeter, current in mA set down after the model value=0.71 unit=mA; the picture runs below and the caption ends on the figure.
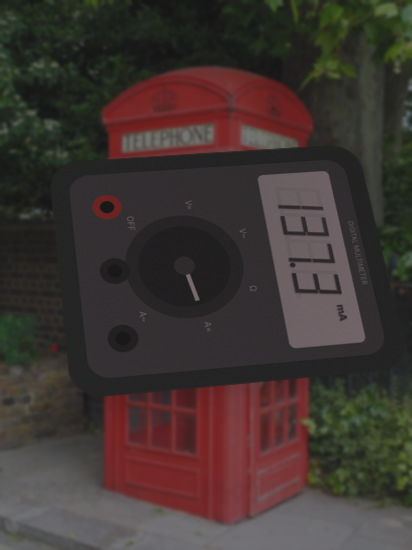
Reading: value=137.3 unit=mA
